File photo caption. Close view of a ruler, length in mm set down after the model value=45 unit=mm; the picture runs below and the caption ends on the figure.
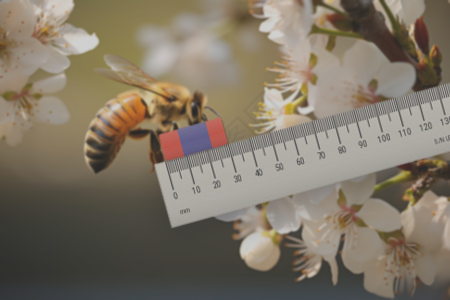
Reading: value=30 unit=mm
